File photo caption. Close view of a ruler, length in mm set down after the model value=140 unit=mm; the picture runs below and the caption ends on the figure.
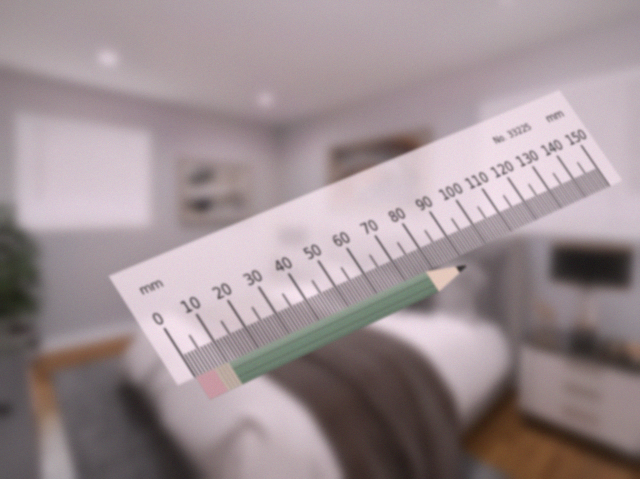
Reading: value=90 unit=mm
